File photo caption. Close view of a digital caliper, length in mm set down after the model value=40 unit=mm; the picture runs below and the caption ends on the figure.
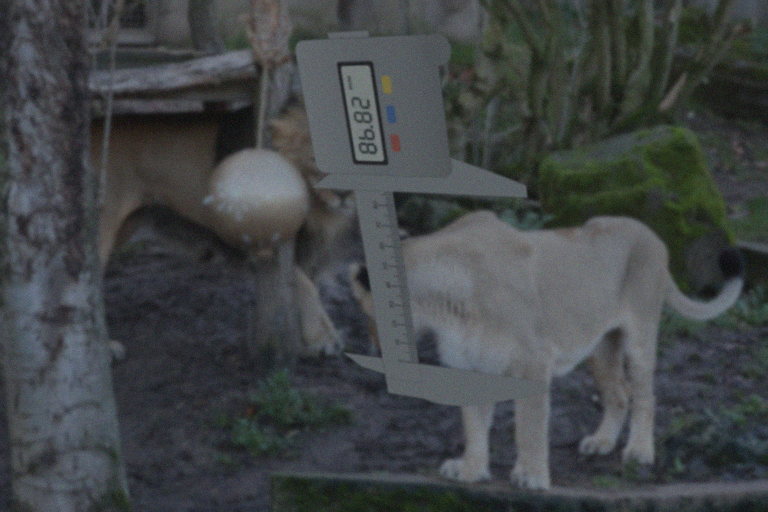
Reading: value=86.82 unit=mm
